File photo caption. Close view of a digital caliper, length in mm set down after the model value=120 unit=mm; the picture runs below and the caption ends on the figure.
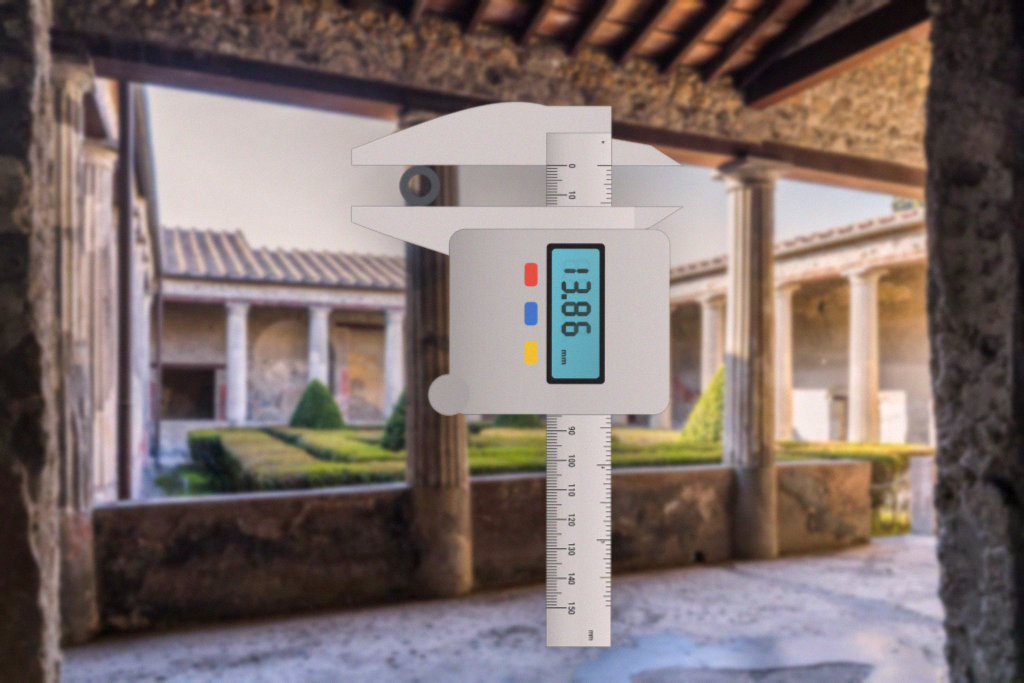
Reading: value=13.86 unit=mm
